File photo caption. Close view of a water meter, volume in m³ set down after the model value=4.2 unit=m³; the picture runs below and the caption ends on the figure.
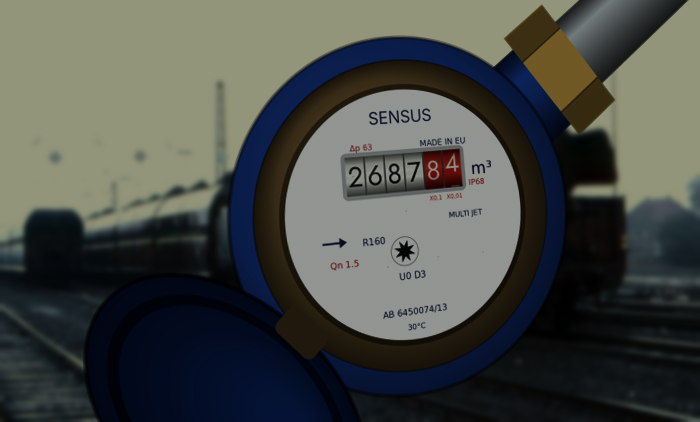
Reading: value=2687.84 unit=m³
